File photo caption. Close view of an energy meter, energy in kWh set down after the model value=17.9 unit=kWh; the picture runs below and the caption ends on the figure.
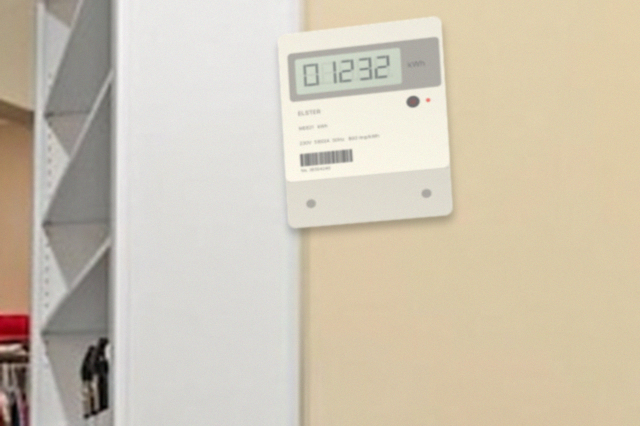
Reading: value=1232 unit=kWh
